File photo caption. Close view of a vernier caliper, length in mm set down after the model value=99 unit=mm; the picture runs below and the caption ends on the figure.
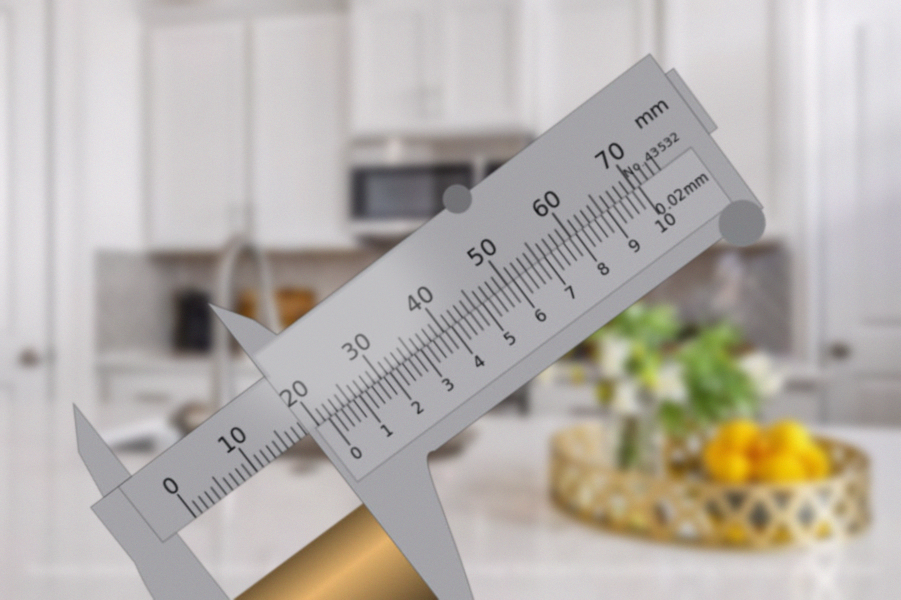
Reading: value=21.6 unit=mm
